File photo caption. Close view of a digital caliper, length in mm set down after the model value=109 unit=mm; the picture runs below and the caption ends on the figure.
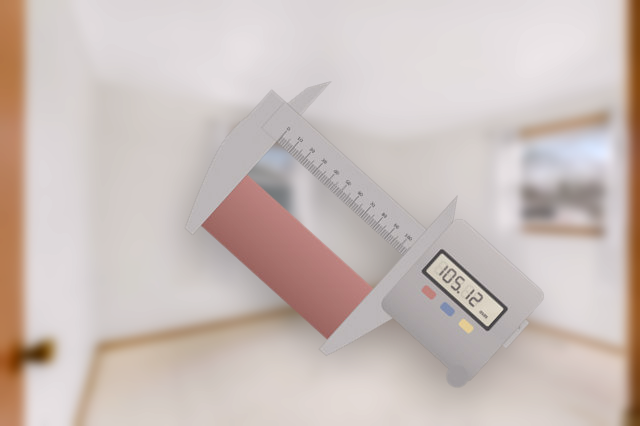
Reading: value=105.12 unit=mm
